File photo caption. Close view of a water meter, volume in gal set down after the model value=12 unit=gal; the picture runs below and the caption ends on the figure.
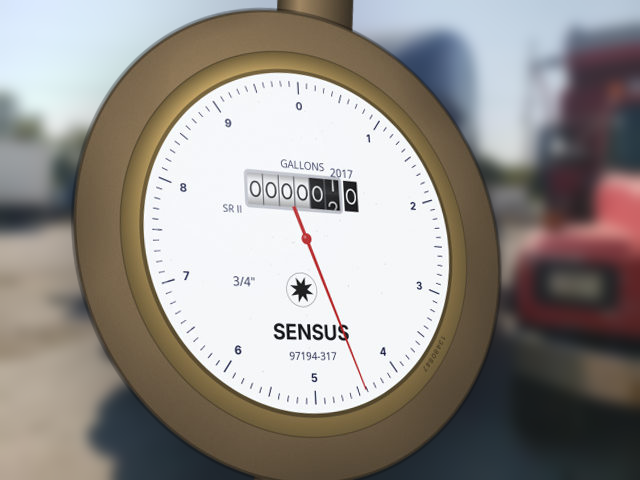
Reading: value=14.4 unit=gal
